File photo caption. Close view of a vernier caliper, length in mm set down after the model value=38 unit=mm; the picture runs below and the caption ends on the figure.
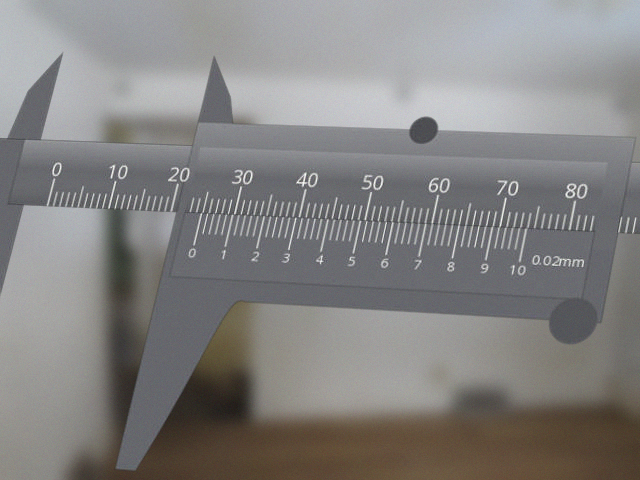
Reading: value=24.8 unit=mm
